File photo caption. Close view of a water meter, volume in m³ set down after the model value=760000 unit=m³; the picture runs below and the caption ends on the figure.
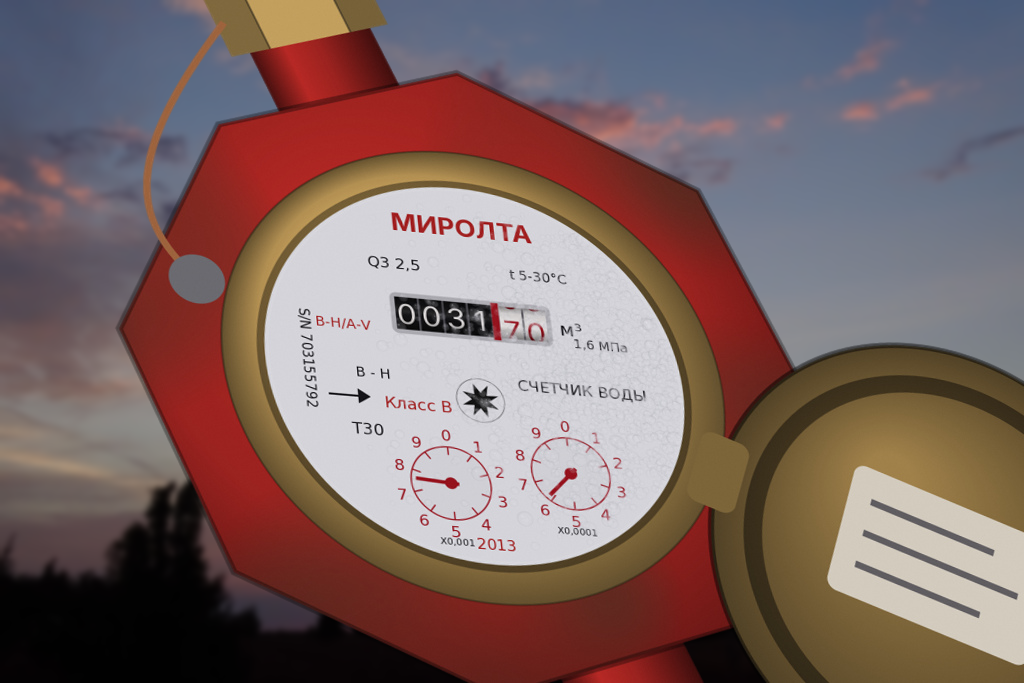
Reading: value=31.6976 unit=m³
